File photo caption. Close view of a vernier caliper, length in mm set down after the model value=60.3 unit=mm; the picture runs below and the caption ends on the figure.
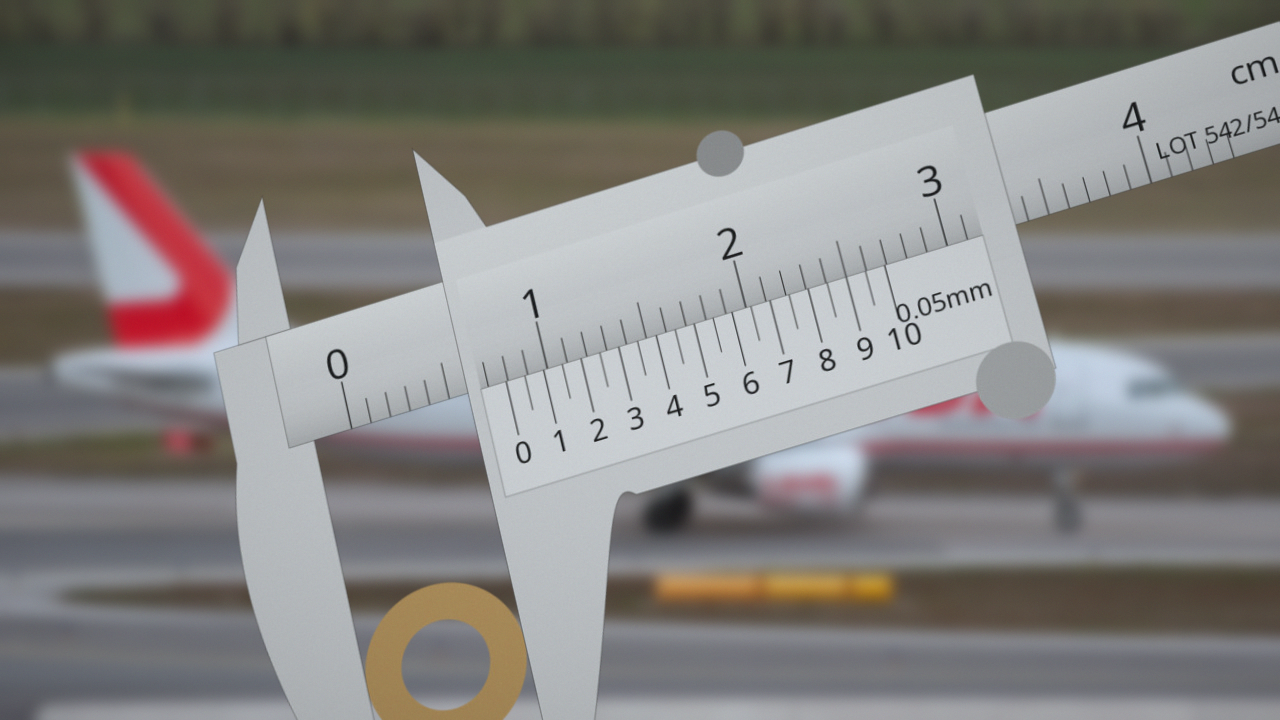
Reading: value=7.9 unit=mm
